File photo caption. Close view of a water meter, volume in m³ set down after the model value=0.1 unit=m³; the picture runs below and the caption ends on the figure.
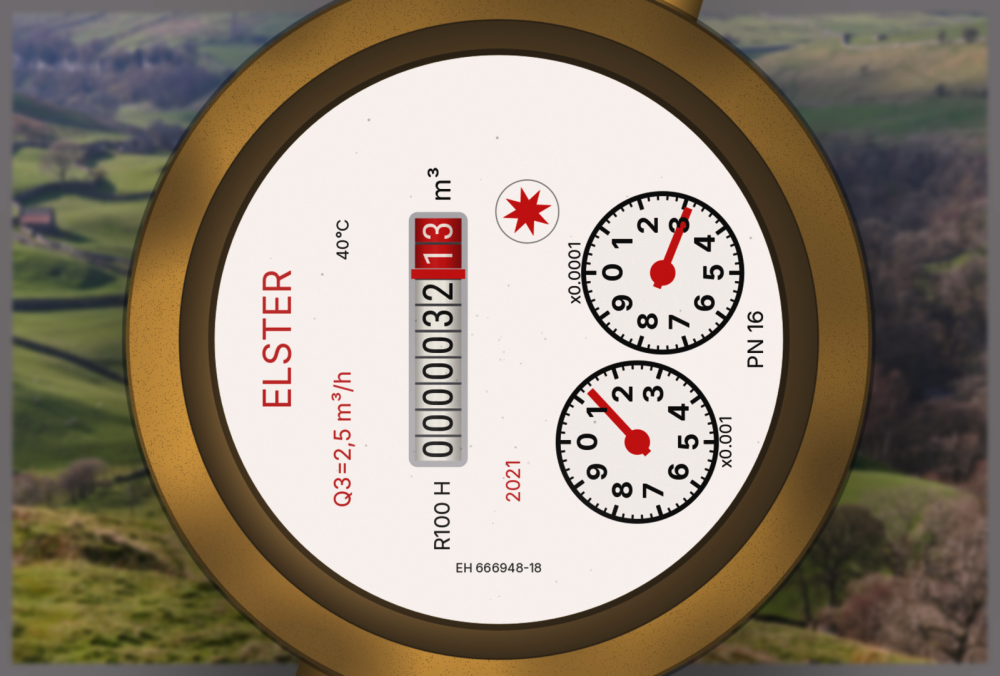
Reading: value=32.1313 unit=m³
